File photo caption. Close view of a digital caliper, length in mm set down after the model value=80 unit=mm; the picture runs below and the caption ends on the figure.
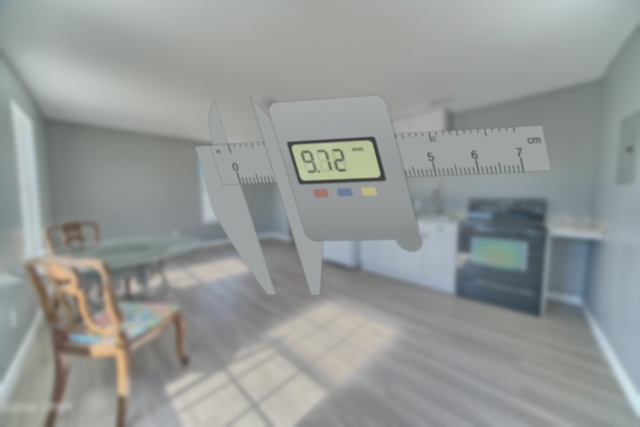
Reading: value=9.72 unit=mm
